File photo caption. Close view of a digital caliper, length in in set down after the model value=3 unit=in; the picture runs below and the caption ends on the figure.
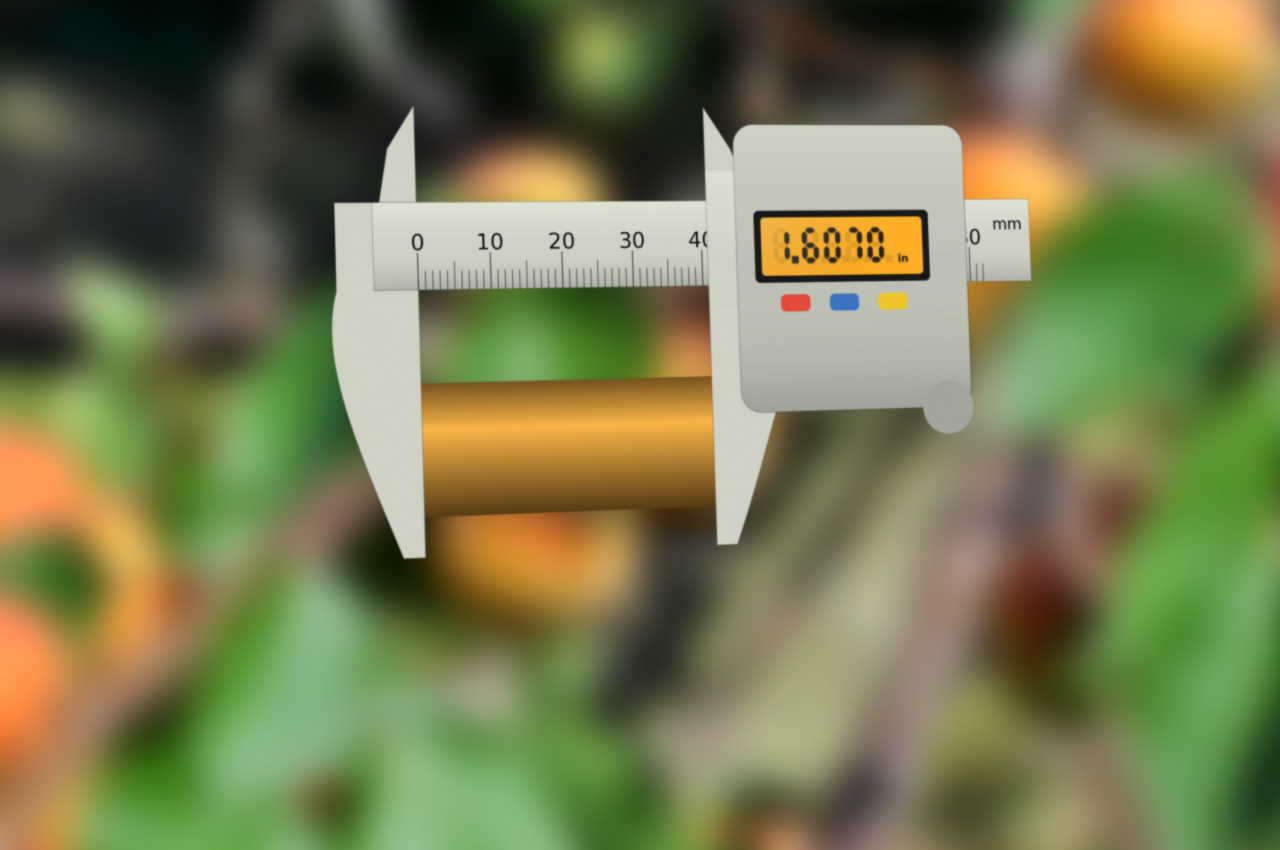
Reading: value=1.6070 unit=in
